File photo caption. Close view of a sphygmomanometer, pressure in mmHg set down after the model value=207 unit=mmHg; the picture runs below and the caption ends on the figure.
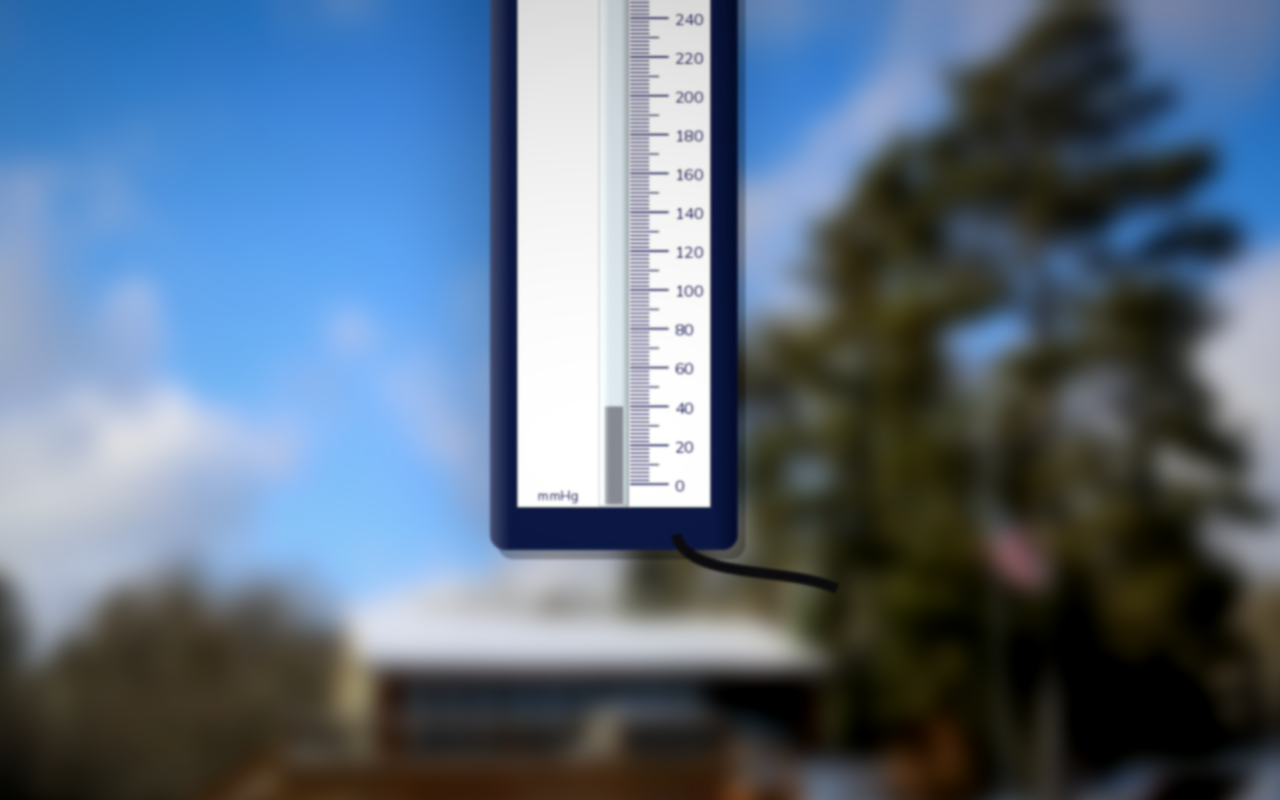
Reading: value=40 unit=mmHg
